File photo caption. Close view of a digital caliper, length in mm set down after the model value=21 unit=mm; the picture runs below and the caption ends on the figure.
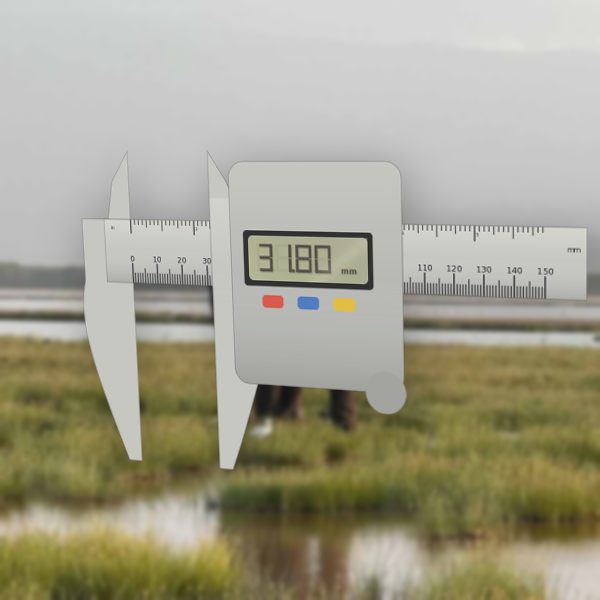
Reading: value=31.80 unit=mm
